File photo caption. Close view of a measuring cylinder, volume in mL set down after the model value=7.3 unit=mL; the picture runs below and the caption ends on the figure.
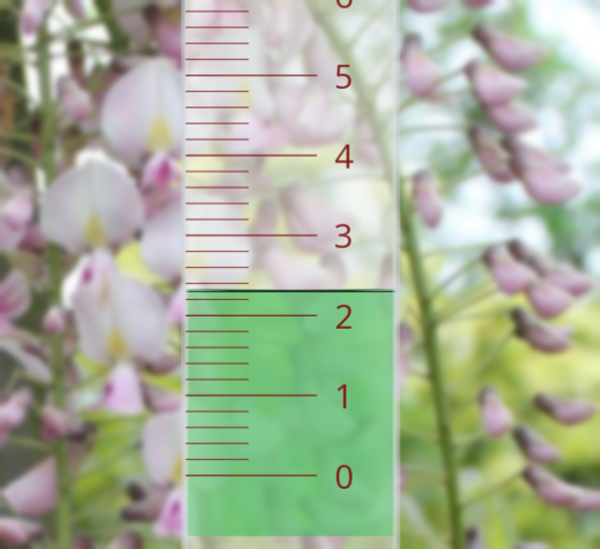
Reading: value=2.3 unit=mL
